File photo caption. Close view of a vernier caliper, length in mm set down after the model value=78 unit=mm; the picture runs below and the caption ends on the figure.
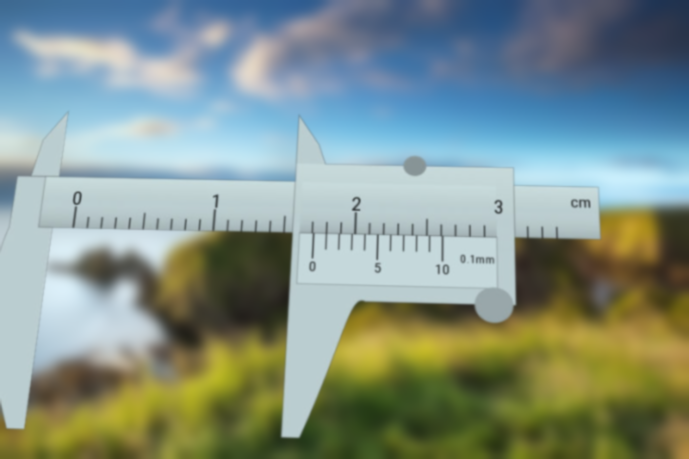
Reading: value=17.1 unit=mm
